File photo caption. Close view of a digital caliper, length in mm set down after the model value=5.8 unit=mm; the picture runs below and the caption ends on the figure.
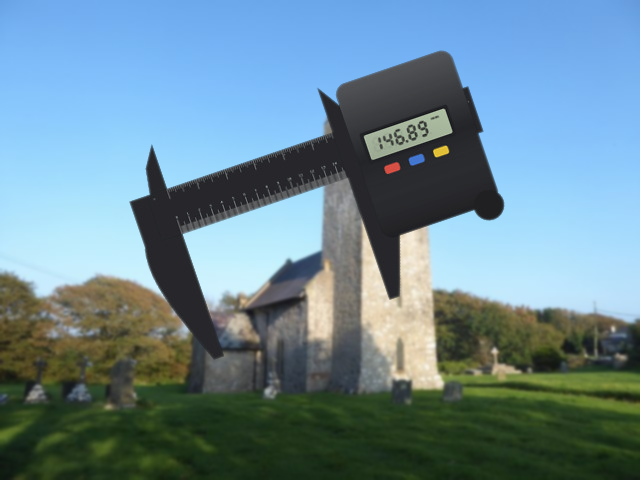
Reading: value=146.89 unit=mm
